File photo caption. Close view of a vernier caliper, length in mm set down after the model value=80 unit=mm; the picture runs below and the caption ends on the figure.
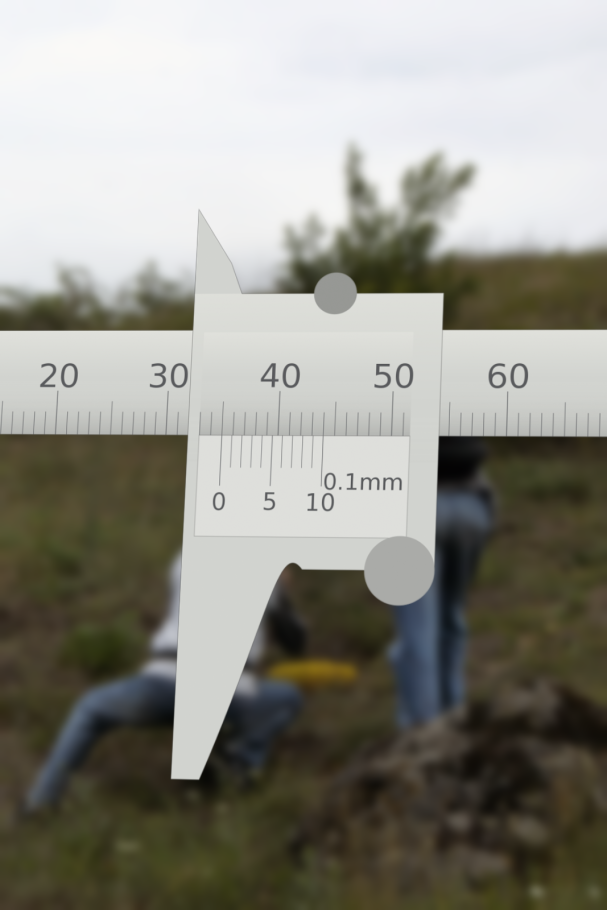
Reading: value=35.0 unit=mm
